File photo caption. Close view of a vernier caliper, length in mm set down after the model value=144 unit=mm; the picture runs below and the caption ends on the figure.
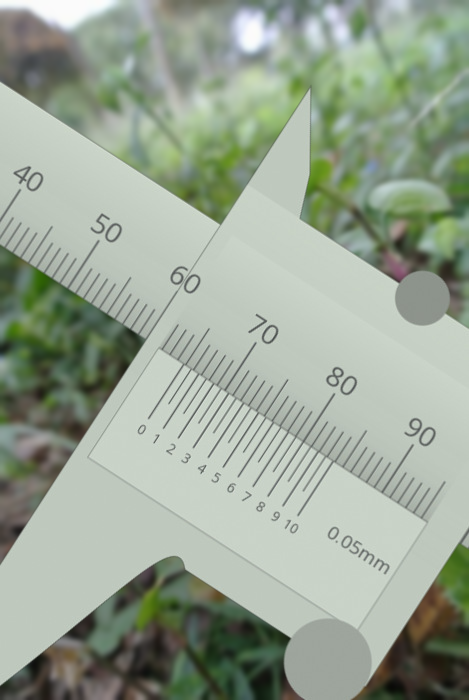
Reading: value=64.8 unit=mm
